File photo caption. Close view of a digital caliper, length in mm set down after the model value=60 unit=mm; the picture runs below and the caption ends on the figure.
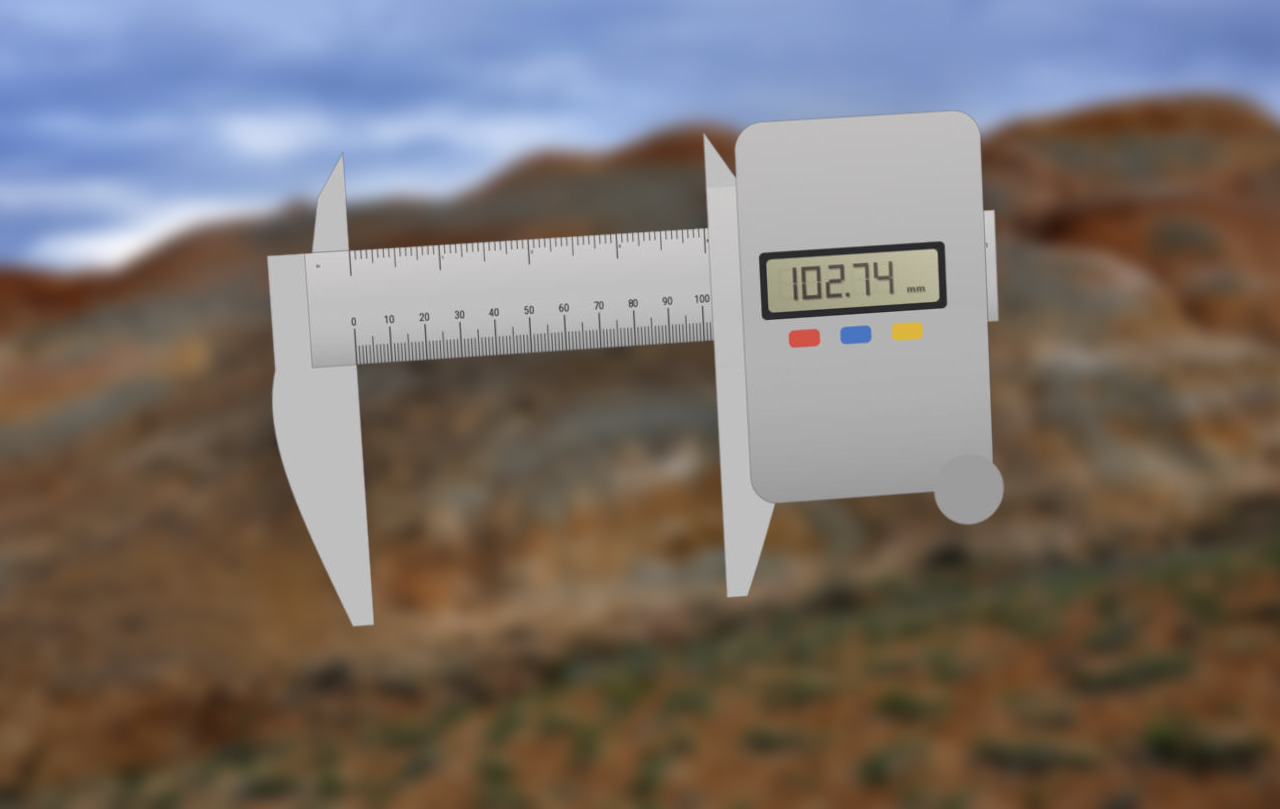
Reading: value=102.74 unit=mm
